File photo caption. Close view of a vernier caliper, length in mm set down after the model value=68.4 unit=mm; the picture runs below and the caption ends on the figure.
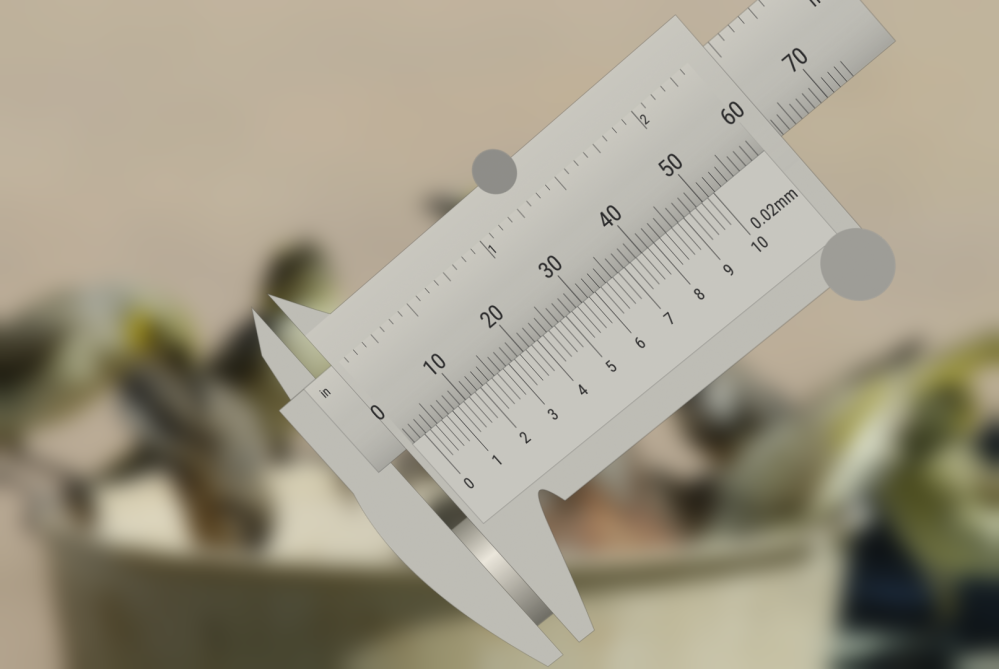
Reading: value=2.8 unit=mm
